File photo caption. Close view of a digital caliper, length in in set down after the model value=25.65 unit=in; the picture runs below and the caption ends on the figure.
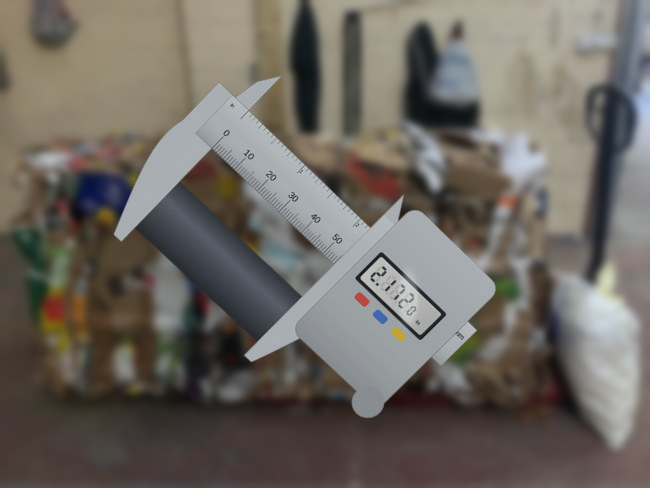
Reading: value=2.1720 unit=in
